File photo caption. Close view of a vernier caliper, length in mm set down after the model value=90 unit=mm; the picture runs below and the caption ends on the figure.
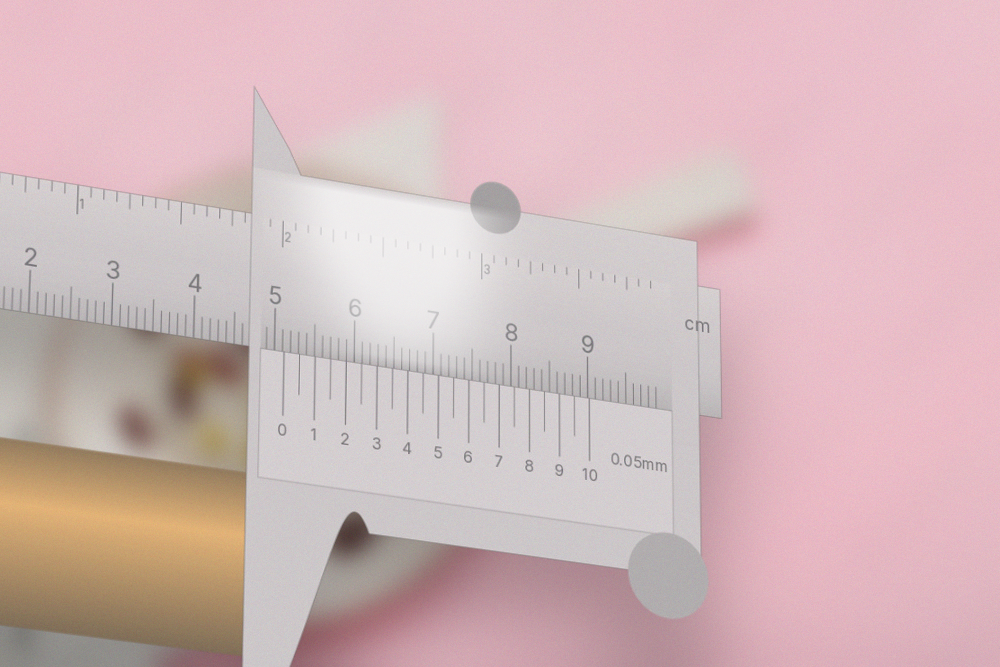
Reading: value=51.2 unit=mm
